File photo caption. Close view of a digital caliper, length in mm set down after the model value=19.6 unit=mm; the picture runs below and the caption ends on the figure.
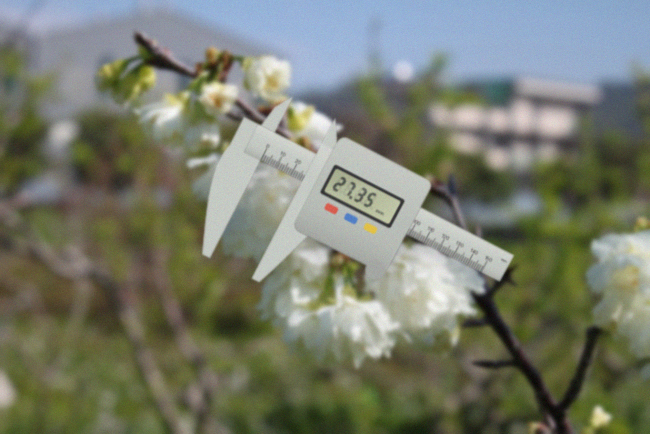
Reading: value=27.35 unit=mm
